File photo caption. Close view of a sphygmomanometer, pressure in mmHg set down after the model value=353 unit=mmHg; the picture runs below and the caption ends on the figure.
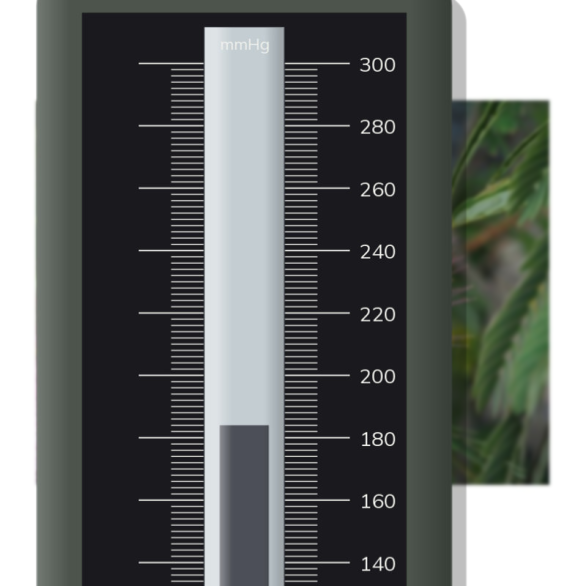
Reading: value=184 unit=mmHg
